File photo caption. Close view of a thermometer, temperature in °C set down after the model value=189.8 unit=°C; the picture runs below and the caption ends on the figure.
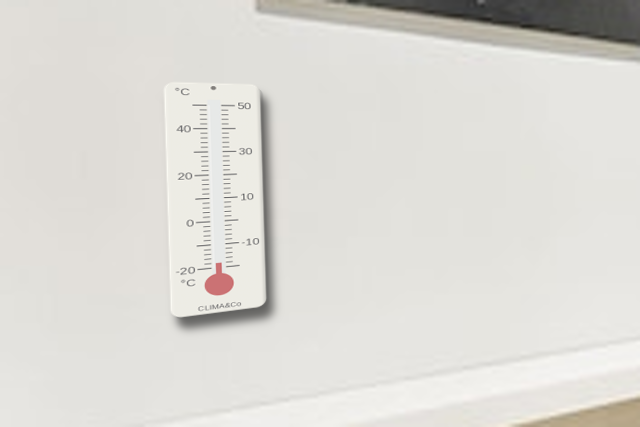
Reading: value=-18 unit=°C
